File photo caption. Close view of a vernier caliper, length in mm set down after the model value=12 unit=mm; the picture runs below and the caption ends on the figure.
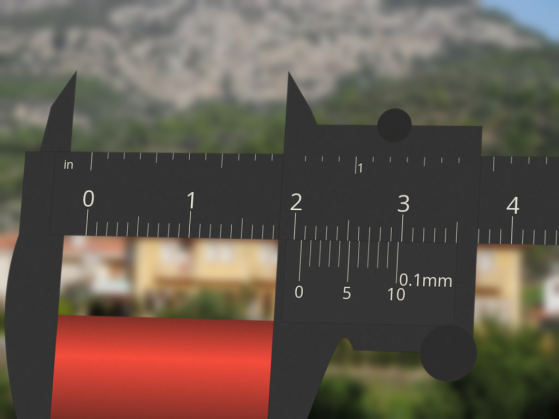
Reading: value=20.7 unit=mm
